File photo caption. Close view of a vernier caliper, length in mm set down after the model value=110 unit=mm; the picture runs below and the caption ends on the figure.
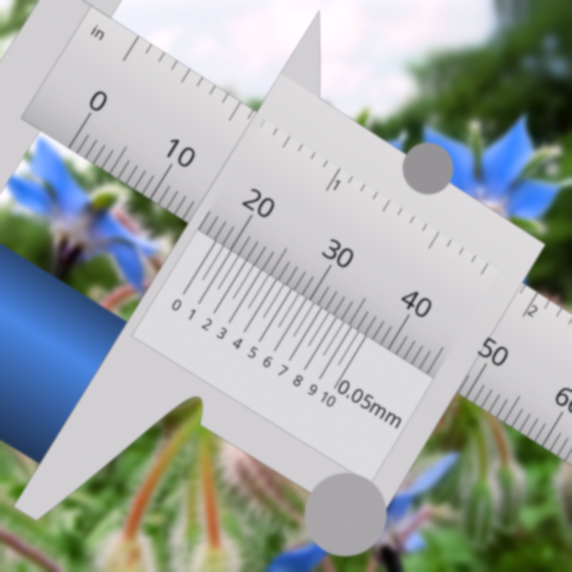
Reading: value=18.2 unit=mm
